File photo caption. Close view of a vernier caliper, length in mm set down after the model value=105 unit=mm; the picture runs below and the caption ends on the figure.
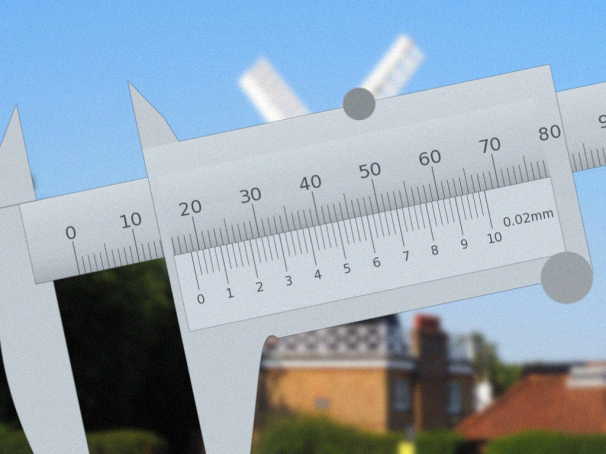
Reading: value=18.6 unit=mm
